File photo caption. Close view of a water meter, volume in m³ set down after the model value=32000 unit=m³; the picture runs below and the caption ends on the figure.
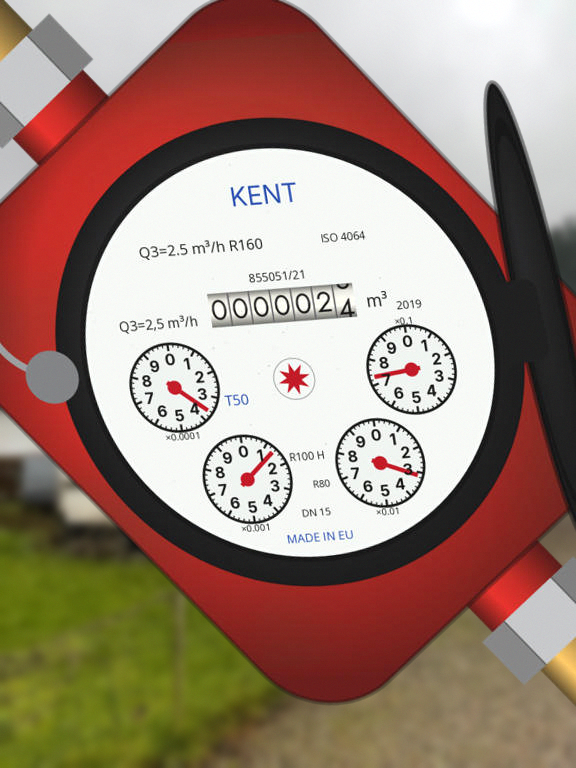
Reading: value=23.7313 unit=m³
